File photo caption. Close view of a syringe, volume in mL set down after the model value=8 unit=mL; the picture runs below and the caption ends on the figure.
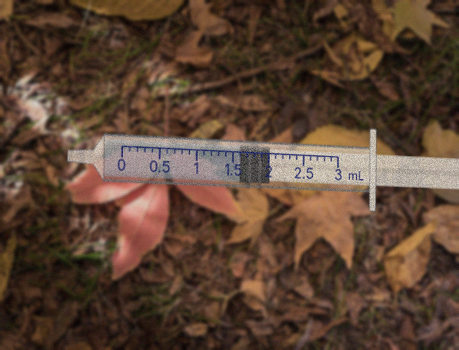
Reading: value=1.6 unit=mL
